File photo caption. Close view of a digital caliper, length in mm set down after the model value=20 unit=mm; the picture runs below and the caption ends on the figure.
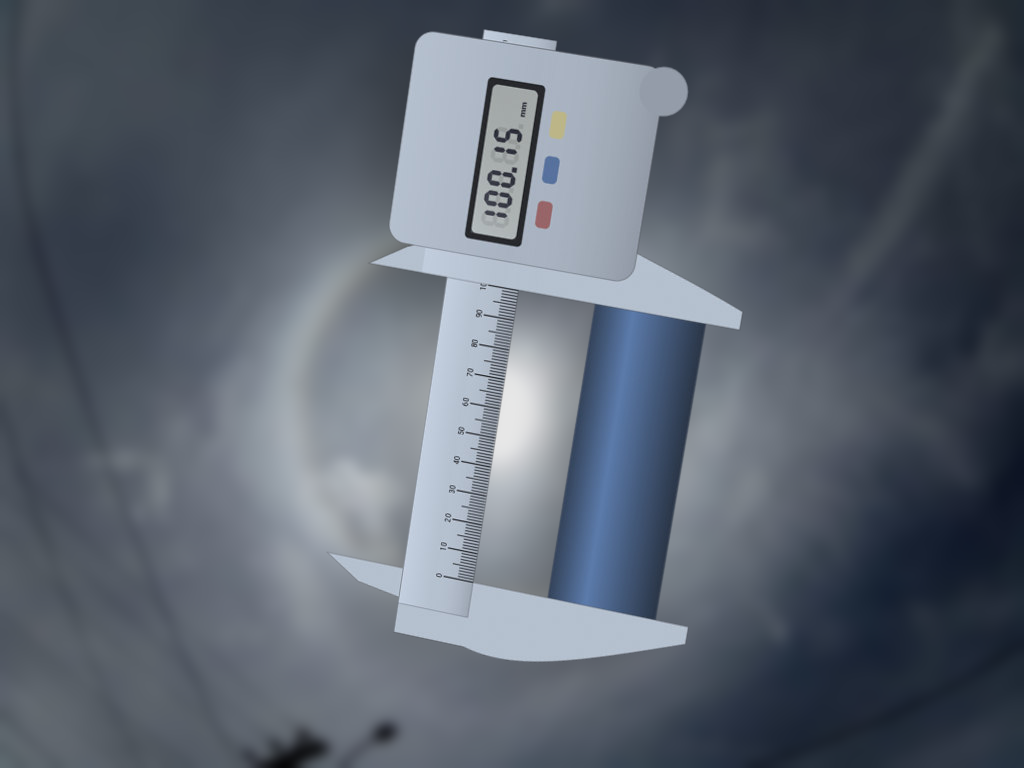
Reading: value=100.15 unit=mm
